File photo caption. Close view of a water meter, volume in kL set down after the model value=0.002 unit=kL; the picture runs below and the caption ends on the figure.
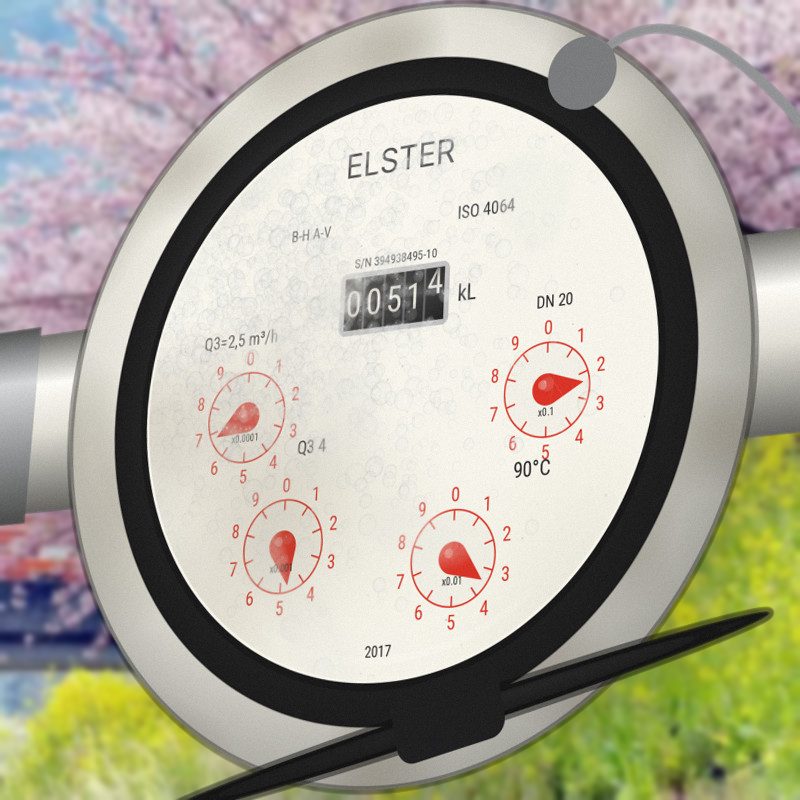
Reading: value=514.2346 unit=kL
